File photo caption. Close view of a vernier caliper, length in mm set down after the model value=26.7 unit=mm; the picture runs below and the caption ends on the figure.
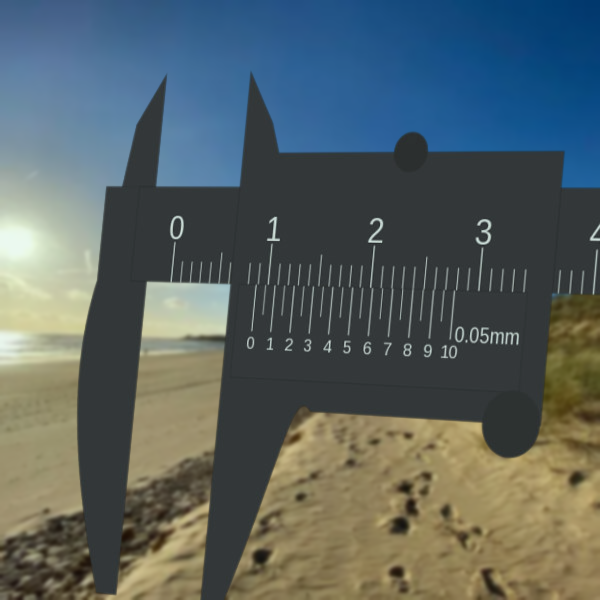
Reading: value=8.8 unit=mm
